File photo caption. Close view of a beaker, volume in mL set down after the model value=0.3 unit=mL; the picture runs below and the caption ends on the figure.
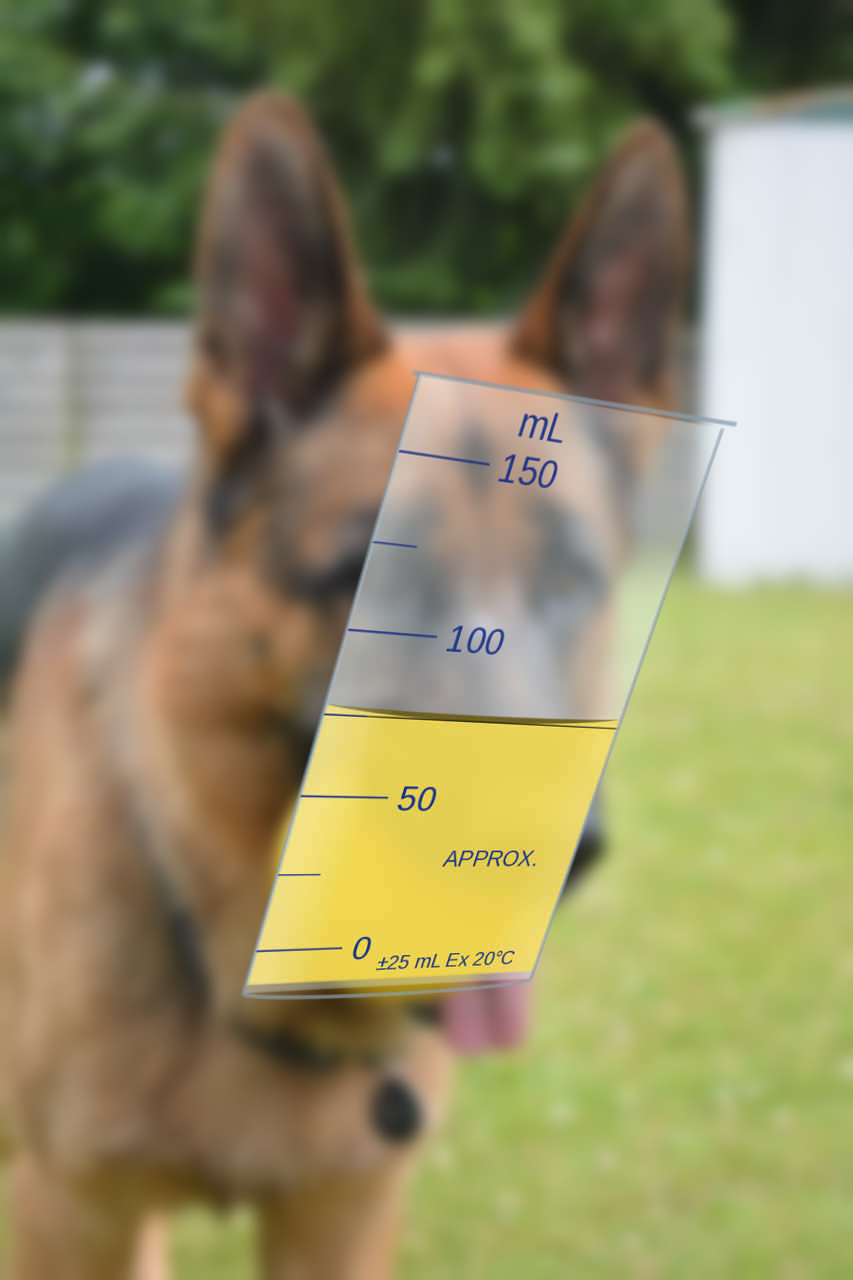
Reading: value=75 unit=mL
